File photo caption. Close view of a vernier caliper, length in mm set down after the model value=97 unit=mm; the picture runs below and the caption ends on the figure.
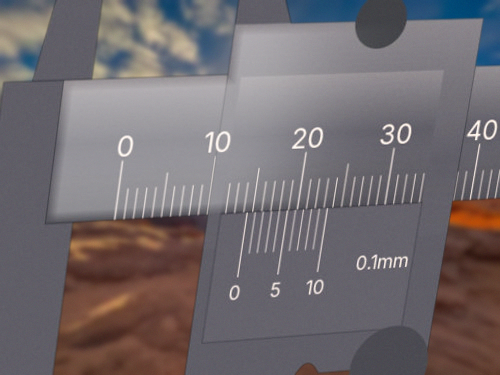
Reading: value=14.4 unit=mm
